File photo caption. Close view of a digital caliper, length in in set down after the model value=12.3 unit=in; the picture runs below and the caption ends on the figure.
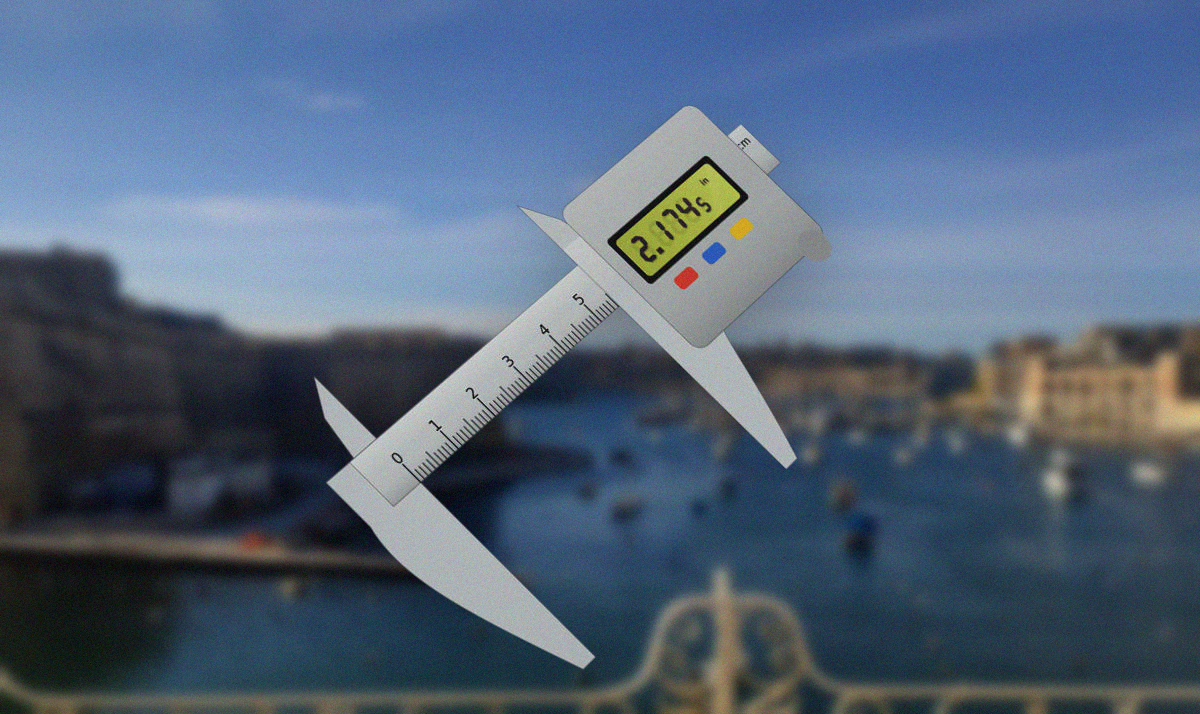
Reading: value=2.1745 unit=in
